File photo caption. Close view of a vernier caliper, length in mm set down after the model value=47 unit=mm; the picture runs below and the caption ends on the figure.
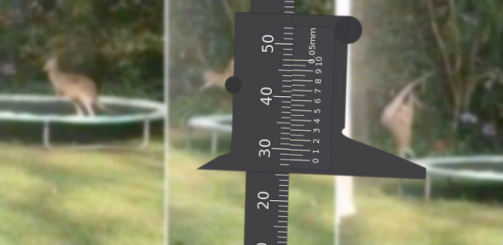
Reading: value=28.0 unit=mm
